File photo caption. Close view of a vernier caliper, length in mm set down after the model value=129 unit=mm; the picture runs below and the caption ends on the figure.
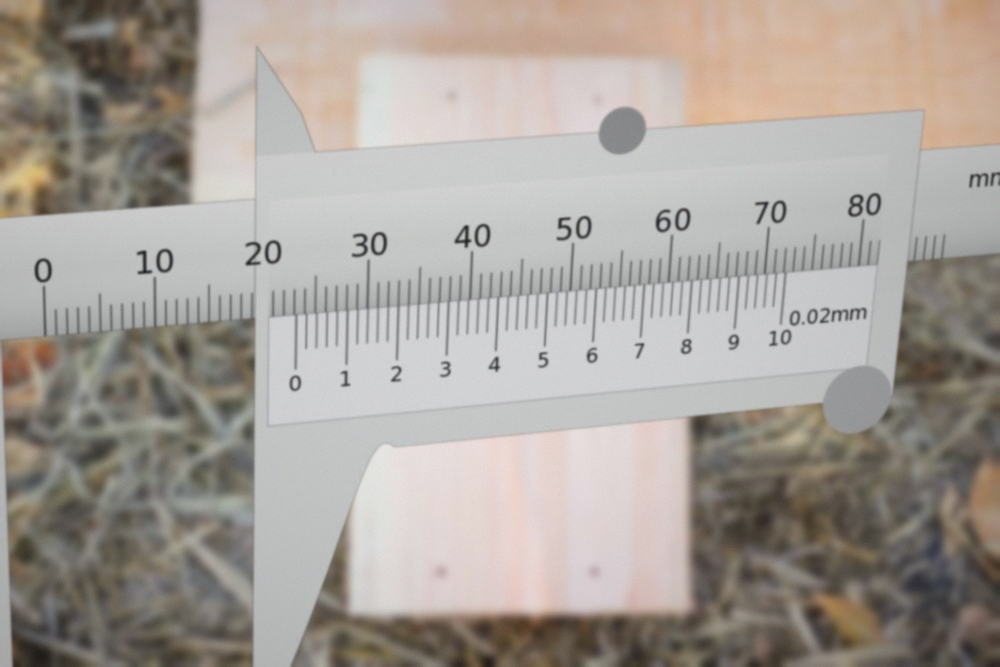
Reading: value=23.2 unit=mm
